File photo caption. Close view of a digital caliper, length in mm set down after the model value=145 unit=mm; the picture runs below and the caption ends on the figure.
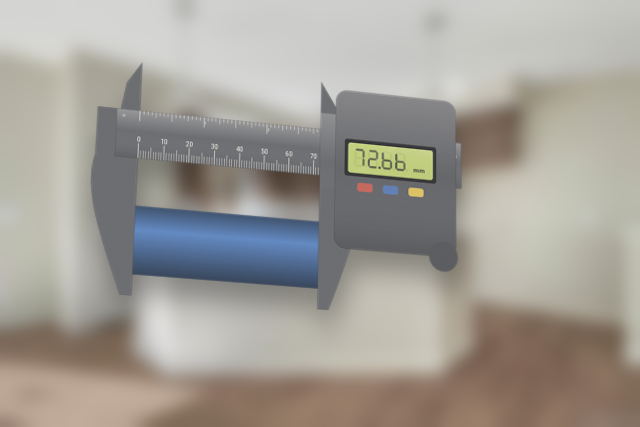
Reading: value=72.66 unit=mm
